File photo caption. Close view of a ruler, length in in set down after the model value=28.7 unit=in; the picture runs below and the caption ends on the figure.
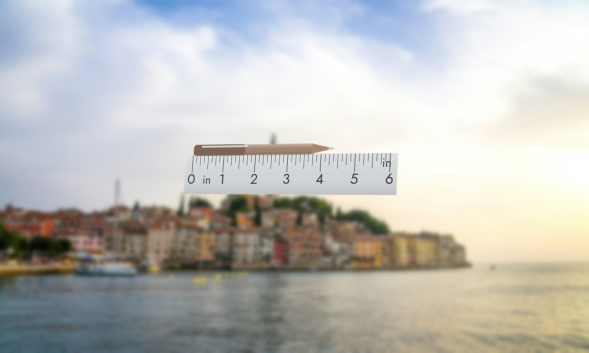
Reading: value=4.375 unit=in
